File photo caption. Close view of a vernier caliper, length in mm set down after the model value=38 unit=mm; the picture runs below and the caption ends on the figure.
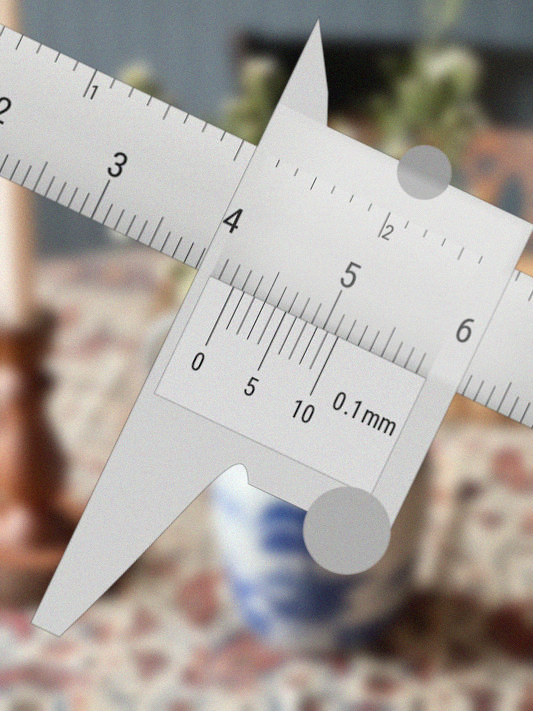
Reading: value=42.3 unit=mm
